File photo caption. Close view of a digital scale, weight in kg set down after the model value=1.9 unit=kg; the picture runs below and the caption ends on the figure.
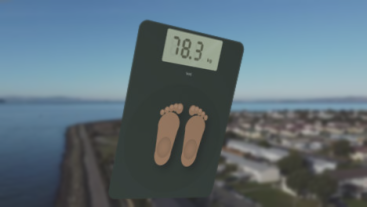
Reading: value=78.3 unit=kg
